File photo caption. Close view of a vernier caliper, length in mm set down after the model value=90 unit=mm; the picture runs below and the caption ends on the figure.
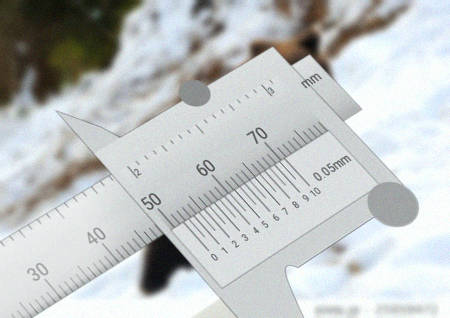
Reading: value=51.6 unit=mm
